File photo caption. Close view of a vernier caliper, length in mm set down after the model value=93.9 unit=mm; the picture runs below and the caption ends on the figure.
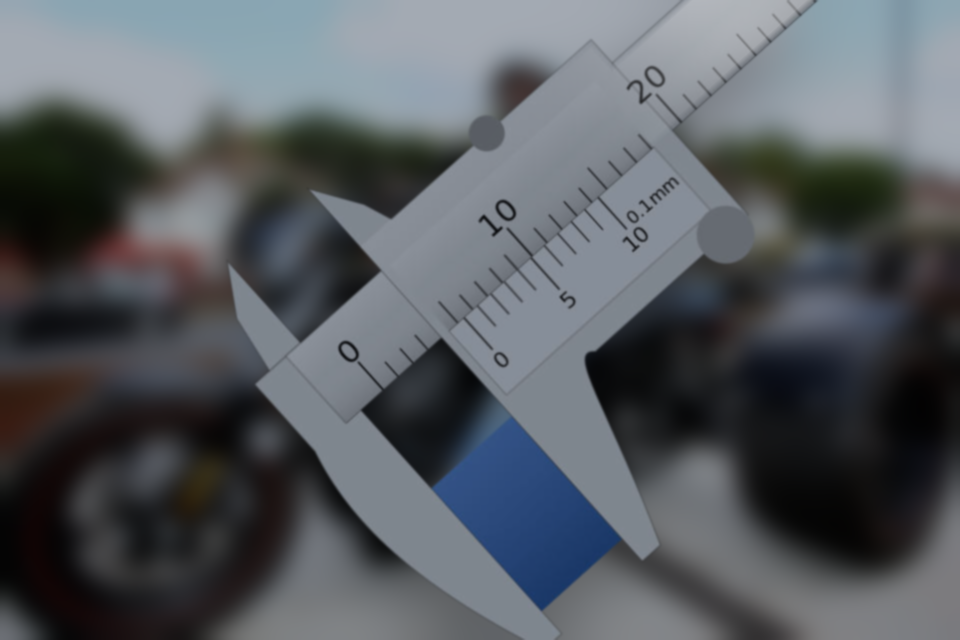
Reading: value=5.4 unit=mm
